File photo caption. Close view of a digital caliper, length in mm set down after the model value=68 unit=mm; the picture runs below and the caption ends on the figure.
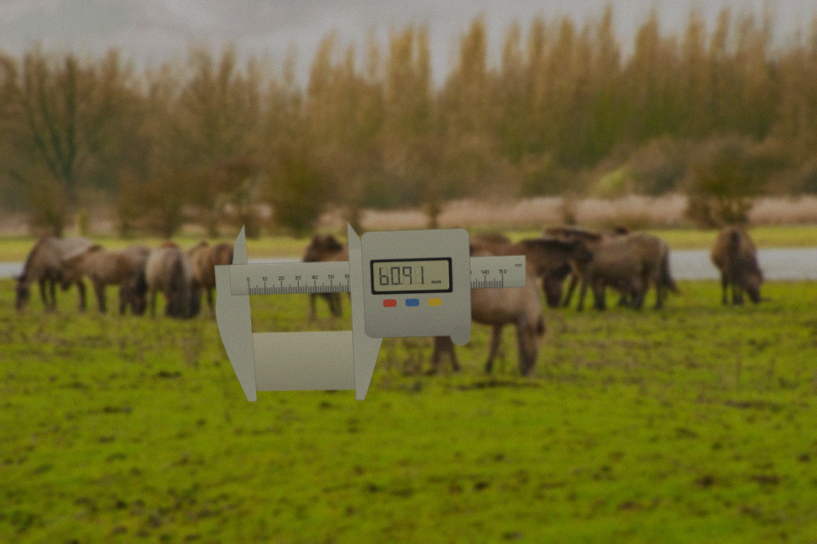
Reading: value=60.91 unit=mm
